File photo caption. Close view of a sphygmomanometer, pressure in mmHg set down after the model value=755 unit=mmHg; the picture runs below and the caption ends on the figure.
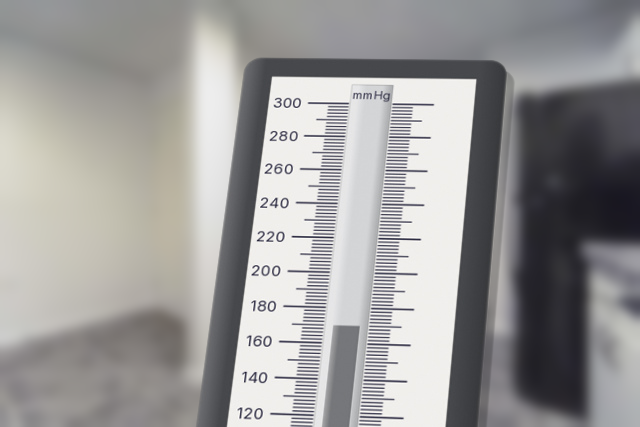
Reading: value=170 unit=mmHg
